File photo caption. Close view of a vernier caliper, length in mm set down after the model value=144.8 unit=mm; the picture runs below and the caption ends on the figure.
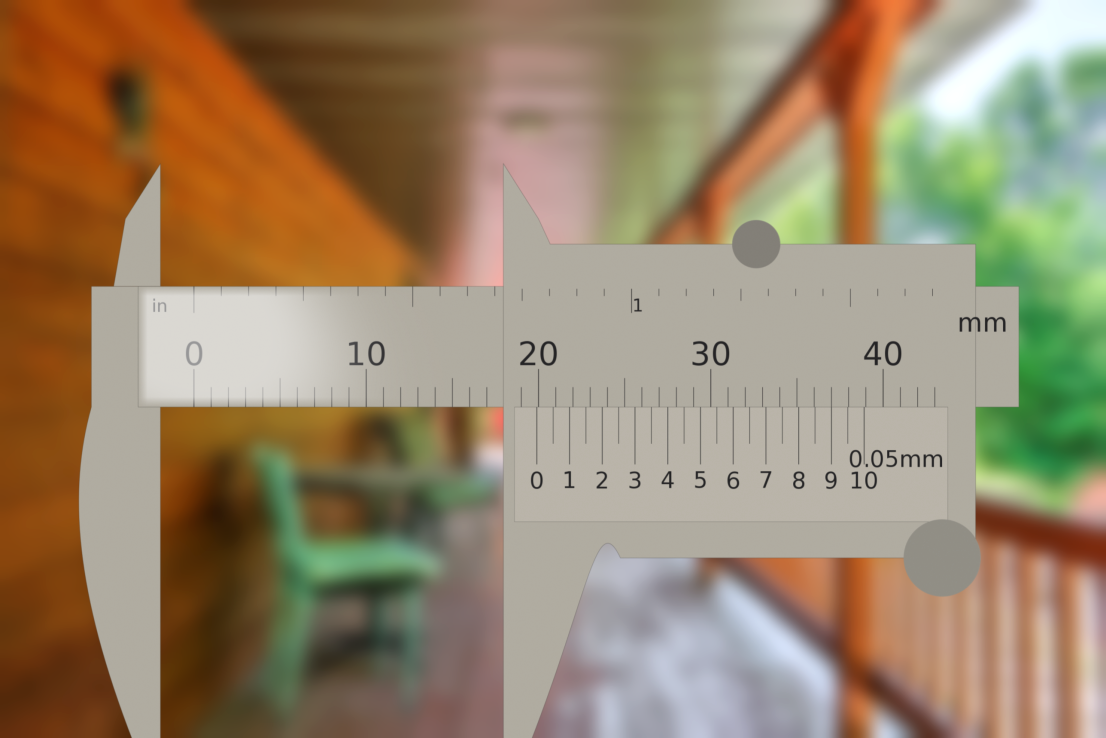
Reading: value=19.9 unit=mm
